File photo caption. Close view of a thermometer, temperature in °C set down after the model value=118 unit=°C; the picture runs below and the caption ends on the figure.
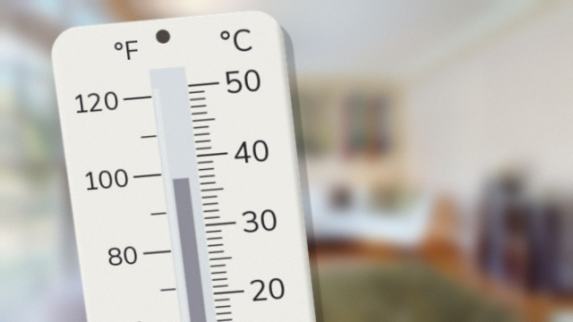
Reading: value=37 unit=°C
